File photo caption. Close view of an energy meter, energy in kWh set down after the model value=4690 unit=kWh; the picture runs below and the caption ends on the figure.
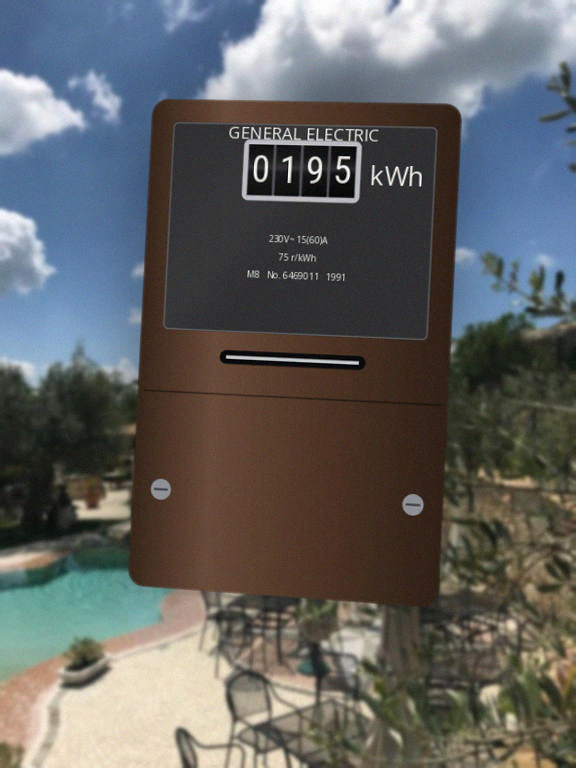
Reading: value=195 unit=kWh
